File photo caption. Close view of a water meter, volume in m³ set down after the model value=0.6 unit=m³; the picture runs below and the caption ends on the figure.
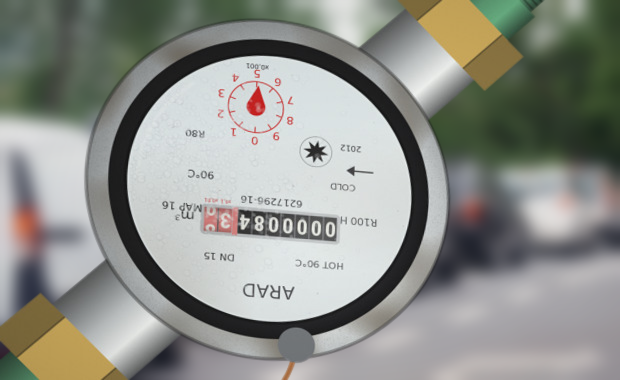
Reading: value=84.385 unit=m³
